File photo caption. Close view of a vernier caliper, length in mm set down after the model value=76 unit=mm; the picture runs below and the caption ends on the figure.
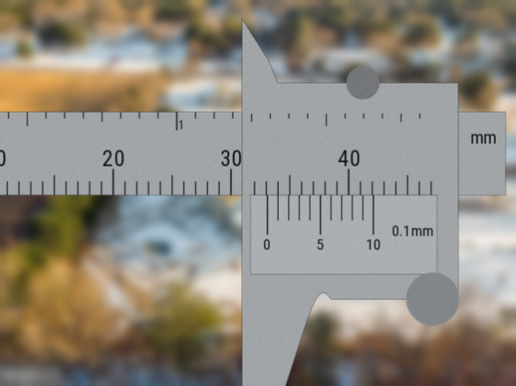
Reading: value=33.1 unit=mm
